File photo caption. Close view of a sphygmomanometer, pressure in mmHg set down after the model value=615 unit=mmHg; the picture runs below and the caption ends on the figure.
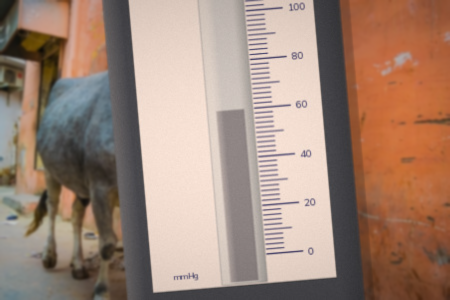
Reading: value=60 unit=mmHg
